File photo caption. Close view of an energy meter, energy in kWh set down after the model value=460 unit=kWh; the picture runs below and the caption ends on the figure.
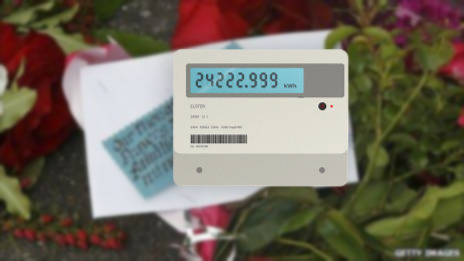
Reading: value=24222.999 unit=kWh
